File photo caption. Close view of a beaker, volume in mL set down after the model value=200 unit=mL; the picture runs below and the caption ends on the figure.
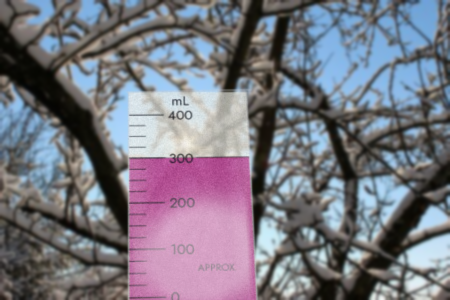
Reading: value=300 unit=mL
